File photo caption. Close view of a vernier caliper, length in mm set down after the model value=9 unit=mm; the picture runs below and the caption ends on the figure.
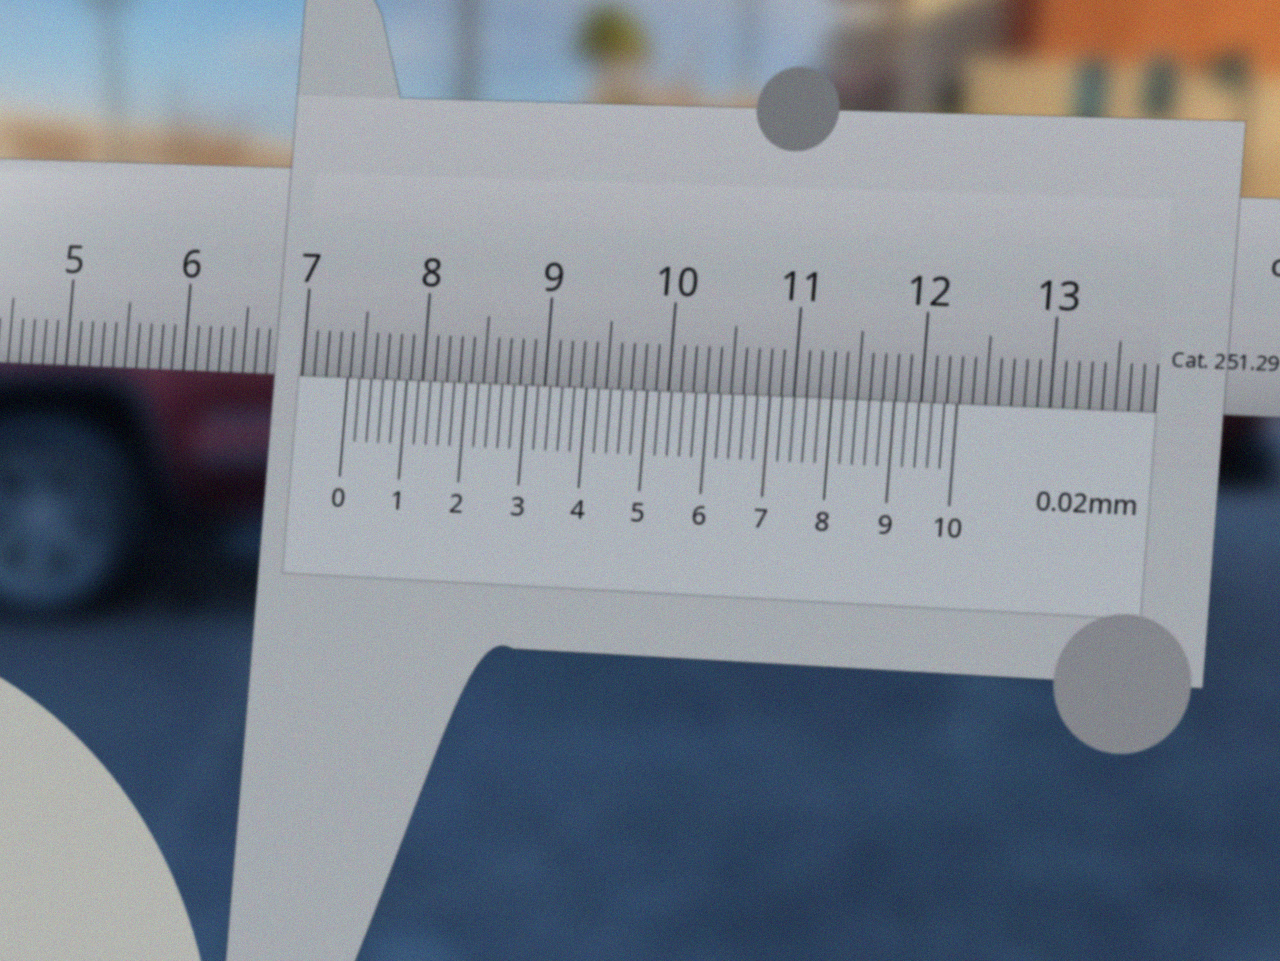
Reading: value=73.8 unit=mm
